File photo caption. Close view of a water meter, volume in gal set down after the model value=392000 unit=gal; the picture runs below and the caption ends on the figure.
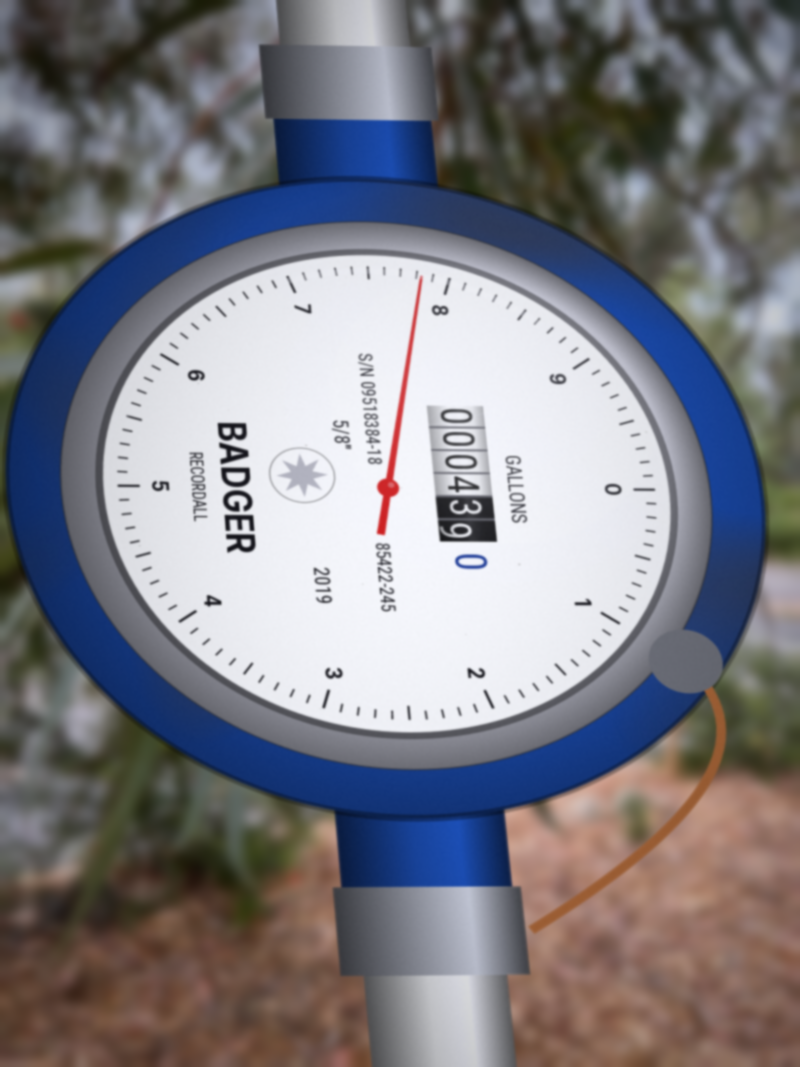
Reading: value=4387.8 unit=gal
